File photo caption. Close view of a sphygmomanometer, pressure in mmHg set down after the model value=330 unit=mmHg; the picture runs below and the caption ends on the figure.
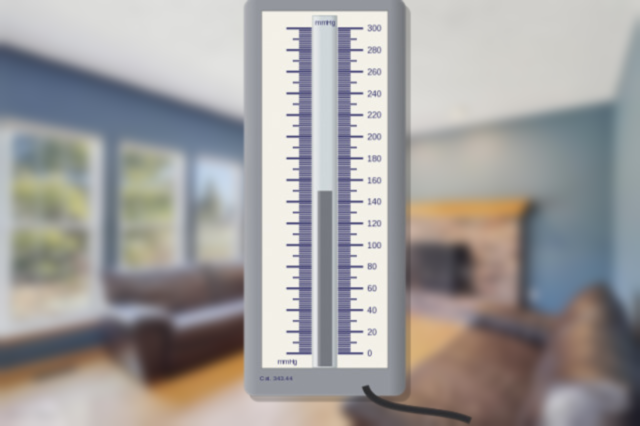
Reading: value=150 unit=mmHg
